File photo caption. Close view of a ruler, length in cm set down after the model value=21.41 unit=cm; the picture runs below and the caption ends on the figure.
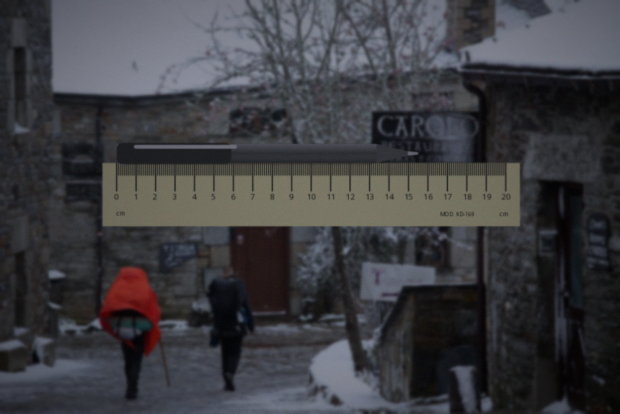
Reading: value=15.5 unit=cm
